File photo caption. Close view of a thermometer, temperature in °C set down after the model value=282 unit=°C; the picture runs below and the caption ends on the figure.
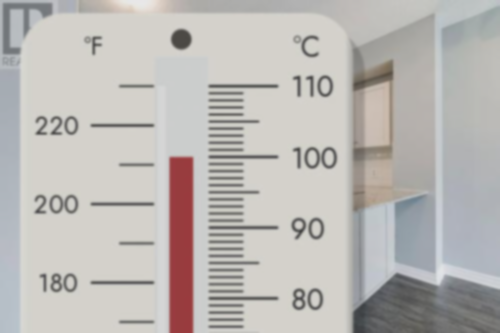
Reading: value=100 unit=°C
